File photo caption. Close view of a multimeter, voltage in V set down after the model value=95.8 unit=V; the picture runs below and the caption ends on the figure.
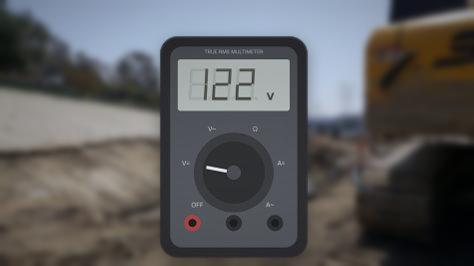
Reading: value=122 unit=V
